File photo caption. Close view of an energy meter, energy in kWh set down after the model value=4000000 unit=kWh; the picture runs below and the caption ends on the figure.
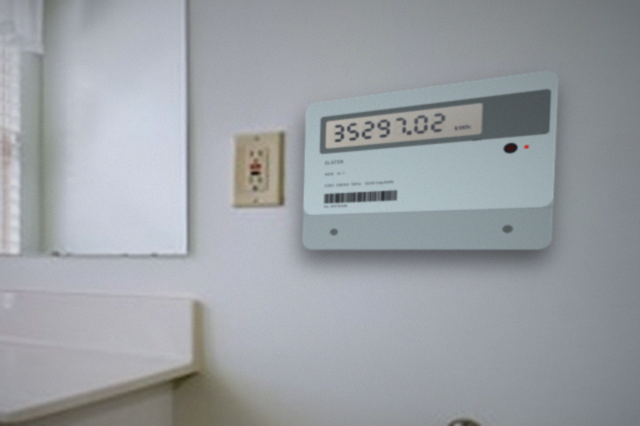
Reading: value=35297.02 unit=kWh
